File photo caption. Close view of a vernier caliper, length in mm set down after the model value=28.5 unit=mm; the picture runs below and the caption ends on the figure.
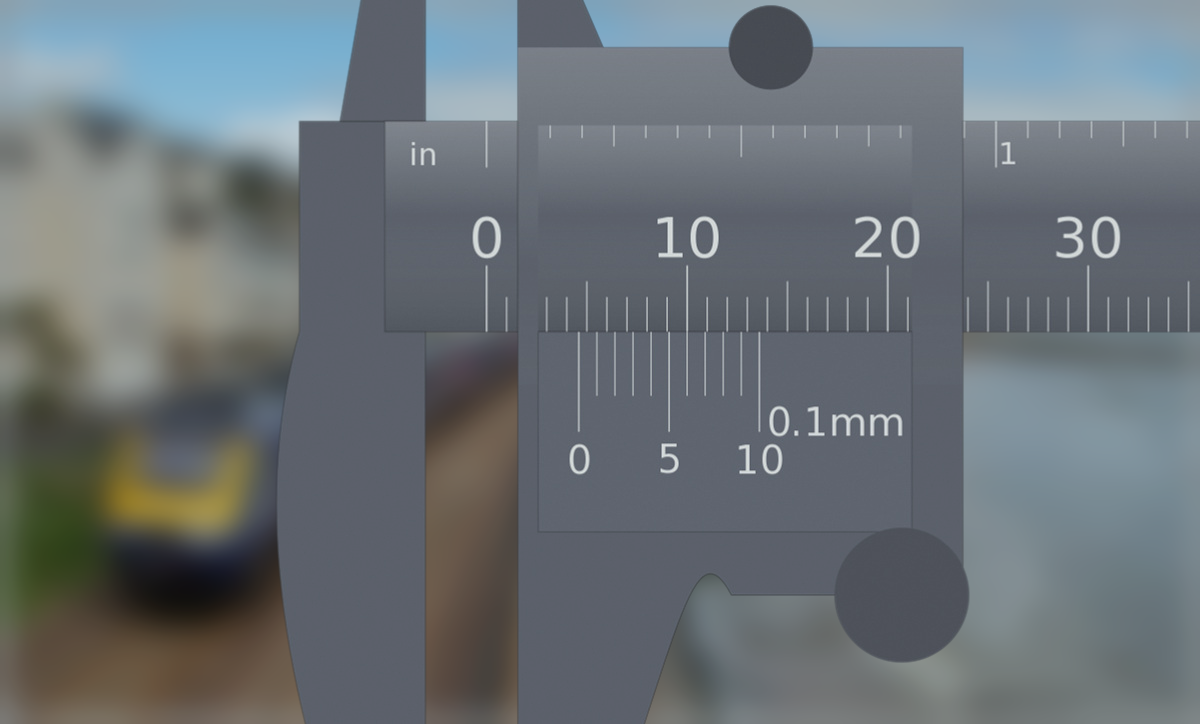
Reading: value=4.6 unit=mm
